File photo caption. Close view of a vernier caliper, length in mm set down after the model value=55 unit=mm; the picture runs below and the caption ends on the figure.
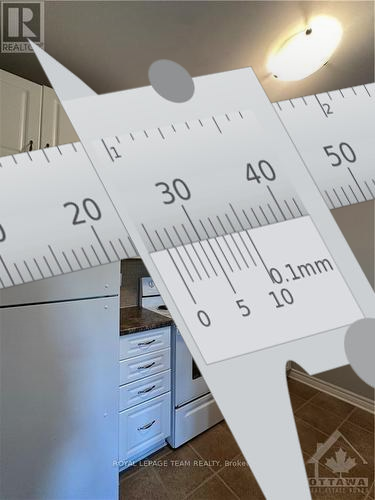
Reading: value=26.2 unit=mm
